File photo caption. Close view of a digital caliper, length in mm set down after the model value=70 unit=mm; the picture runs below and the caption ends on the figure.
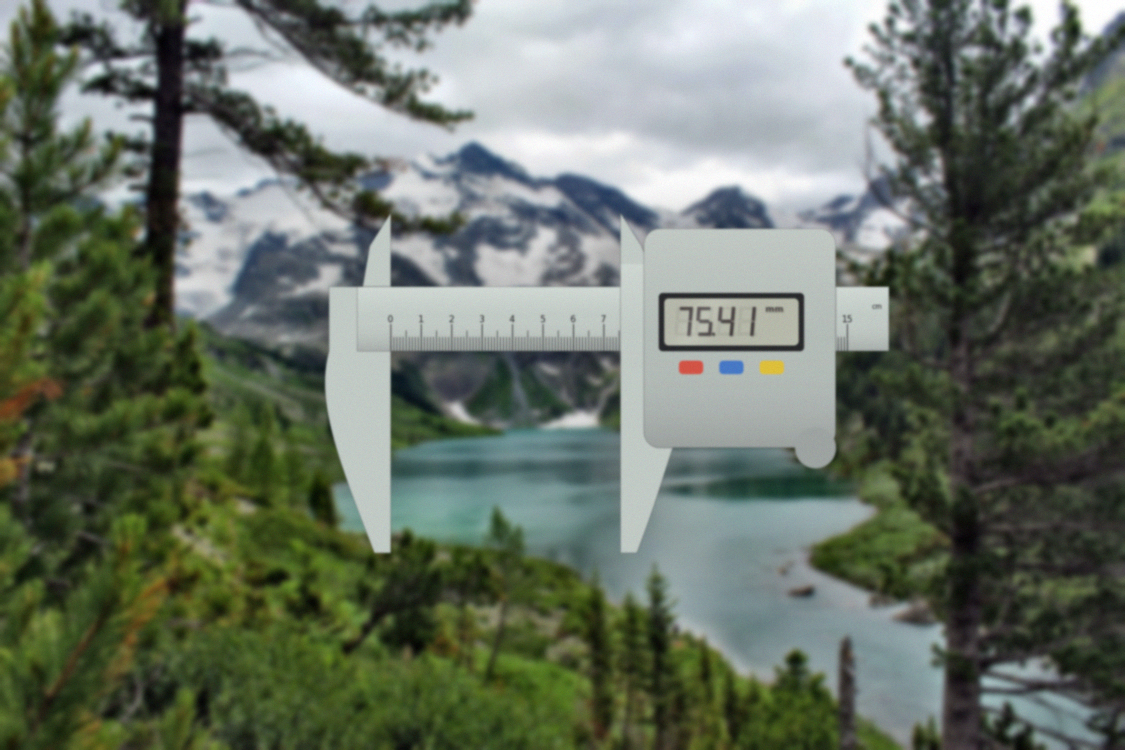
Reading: value=75.41 unit=mm
